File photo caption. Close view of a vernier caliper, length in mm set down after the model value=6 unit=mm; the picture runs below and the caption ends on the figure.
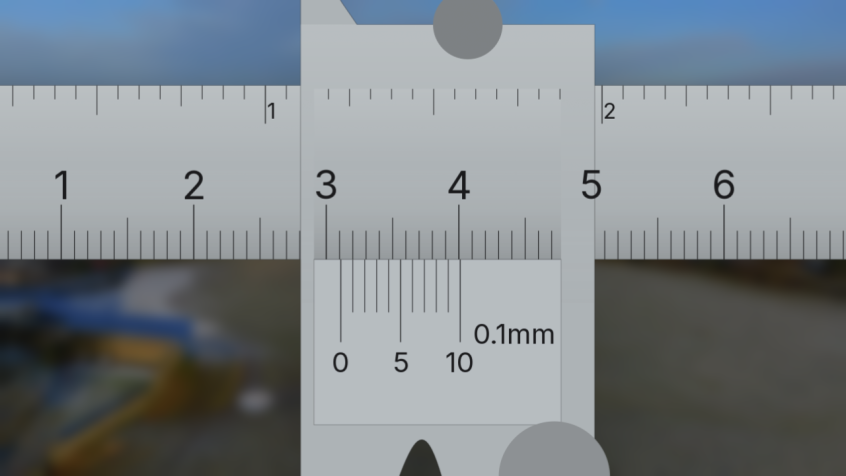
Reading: value=31.1 unit=mm
